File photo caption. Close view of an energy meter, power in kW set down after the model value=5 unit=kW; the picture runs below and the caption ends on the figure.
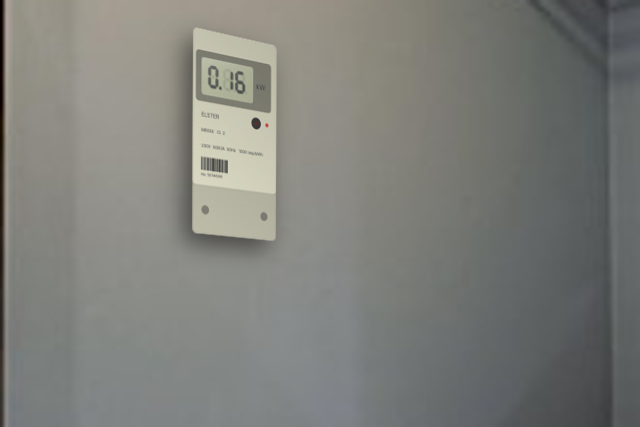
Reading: value=0.16 unit=kW
